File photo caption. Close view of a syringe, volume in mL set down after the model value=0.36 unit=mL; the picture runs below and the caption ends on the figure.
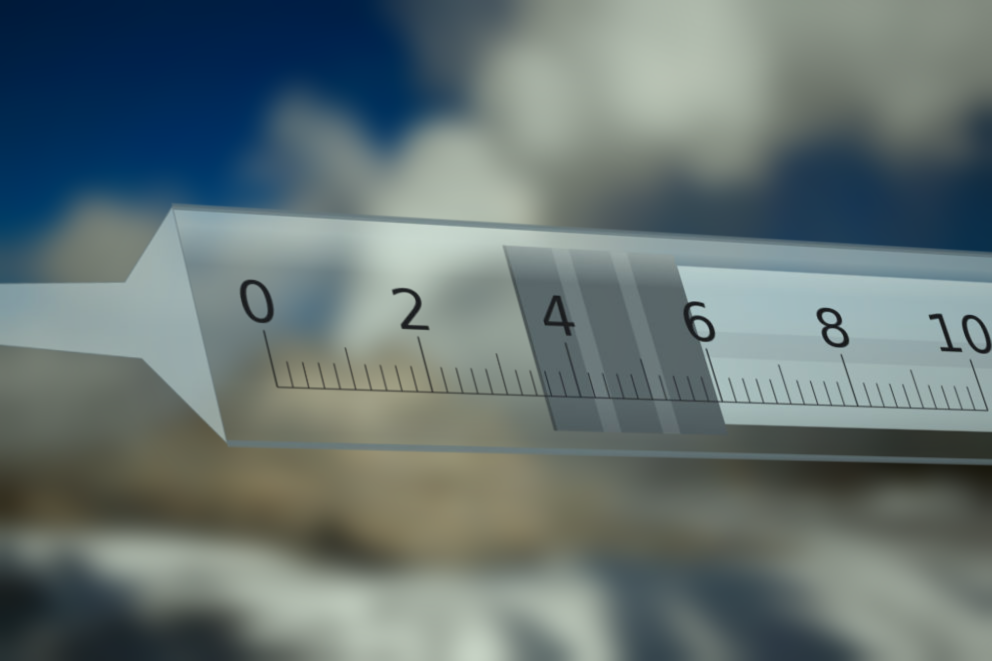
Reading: value=3.5 unit=mL
